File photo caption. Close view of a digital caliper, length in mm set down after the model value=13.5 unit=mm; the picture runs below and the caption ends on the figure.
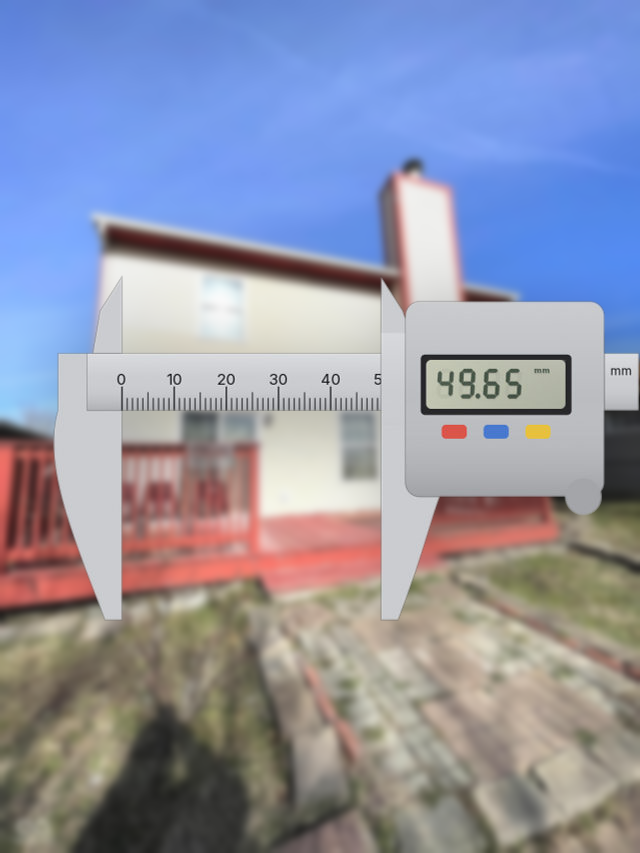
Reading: value=49.65 unit=mm
